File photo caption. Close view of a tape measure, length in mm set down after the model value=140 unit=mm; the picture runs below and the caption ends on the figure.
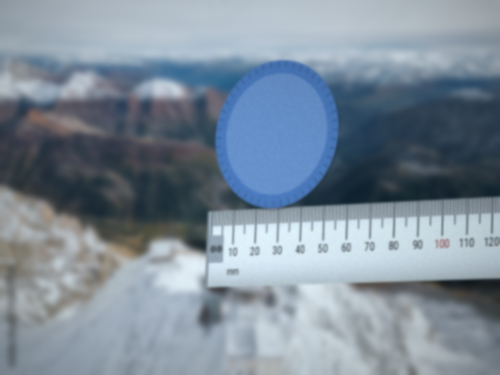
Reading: value=55 unit=mm
